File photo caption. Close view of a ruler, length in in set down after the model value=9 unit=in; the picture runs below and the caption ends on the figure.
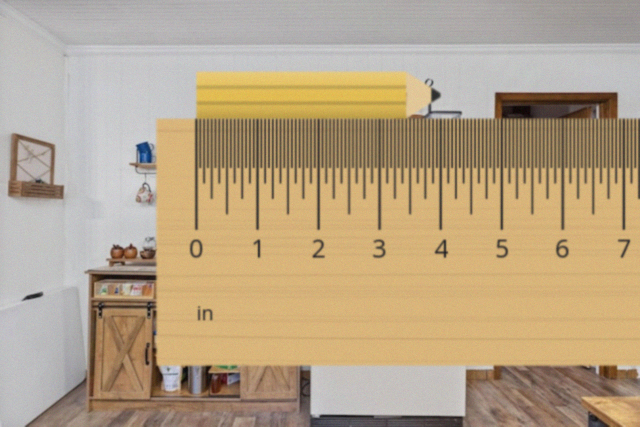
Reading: value=4 unit=in
